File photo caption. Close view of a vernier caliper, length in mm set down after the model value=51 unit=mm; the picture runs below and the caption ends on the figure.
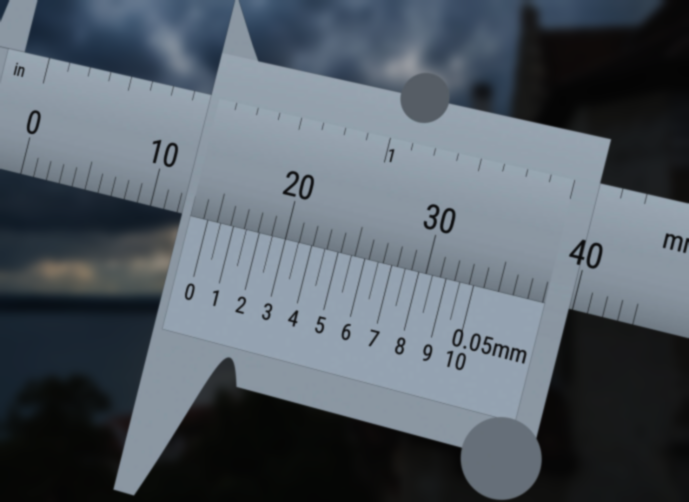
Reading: value=14.3 unit=mm
